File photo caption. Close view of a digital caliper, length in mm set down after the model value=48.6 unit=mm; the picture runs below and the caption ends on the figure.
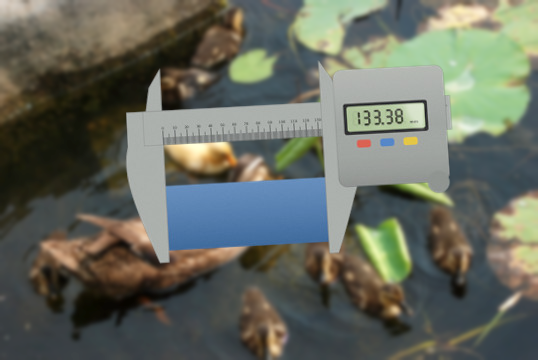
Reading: value=133.38 unit=mm
